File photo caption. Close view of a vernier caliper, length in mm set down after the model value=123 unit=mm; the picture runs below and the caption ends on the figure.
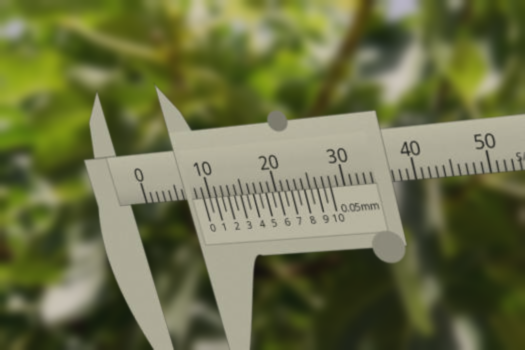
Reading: value=9.0 unit=mm
